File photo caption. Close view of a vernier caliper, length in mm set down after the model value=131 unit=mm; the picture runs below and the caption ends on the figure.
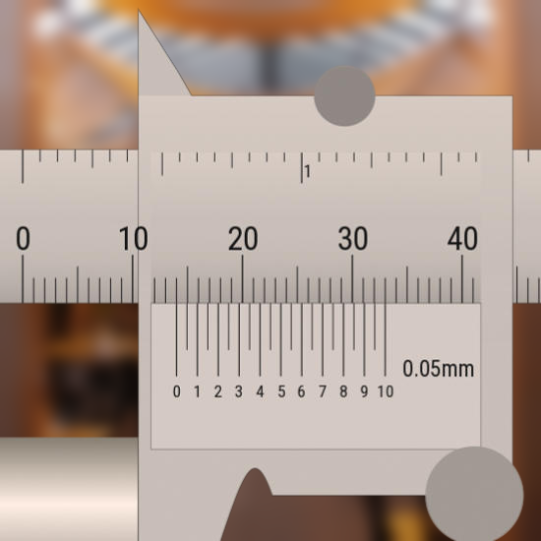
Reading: value=14.0 unit=mm
